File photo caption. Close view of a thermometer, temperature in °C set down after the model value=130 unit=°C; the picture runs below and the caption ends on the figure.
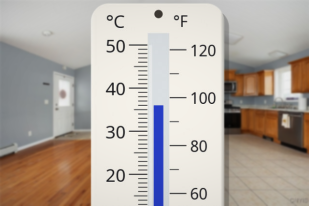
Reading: value=36 unit=°C
